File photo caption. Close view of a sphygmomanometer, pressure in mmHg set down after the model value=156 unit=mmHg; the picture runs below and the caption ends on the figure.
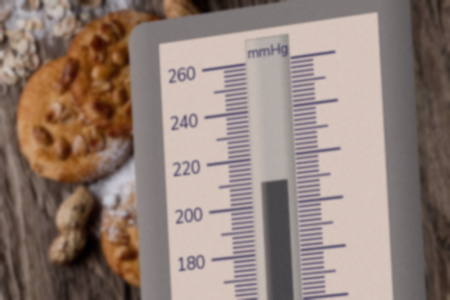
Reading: value=210 unit=mmHg
